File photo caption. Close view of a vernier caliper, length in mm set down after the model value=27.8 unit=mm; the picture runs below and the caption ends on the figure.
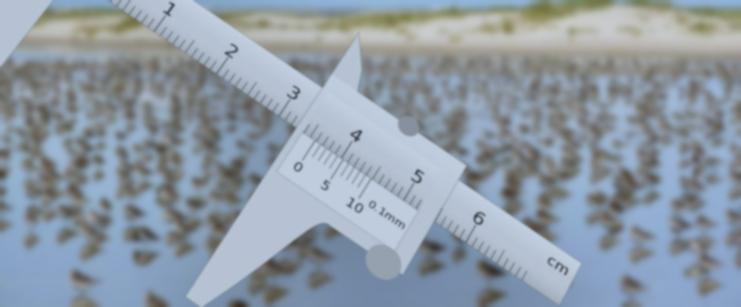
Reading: value=35.8 unit=mm
